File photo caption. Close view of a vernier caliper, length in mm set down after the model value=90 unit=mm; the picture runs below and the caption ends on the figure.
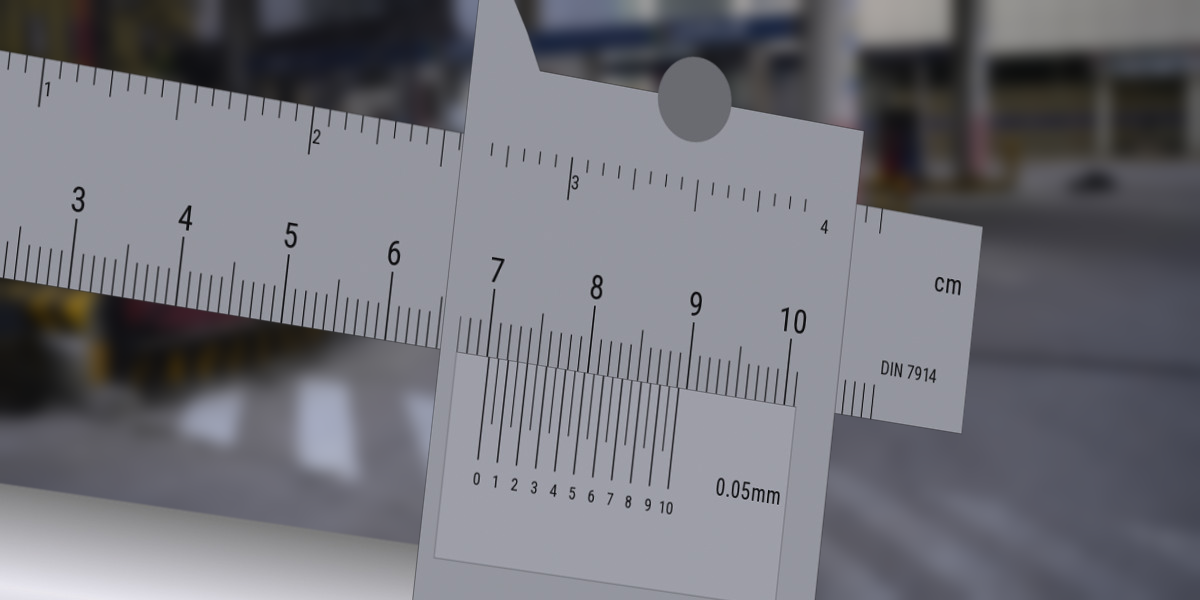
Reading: value=70.2 unit=mm
